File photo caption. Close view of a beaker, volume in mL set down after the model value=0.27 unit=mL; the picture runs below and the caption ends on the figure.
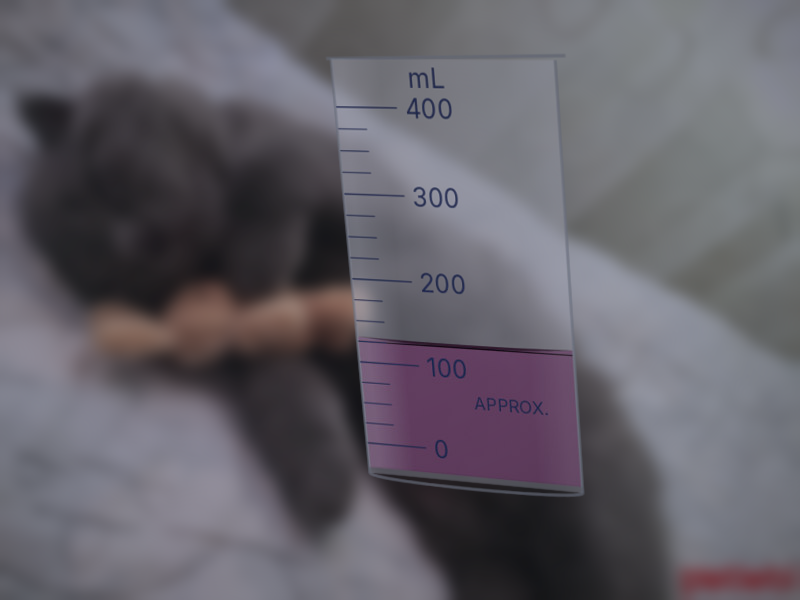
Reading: value=125 unit=mL
